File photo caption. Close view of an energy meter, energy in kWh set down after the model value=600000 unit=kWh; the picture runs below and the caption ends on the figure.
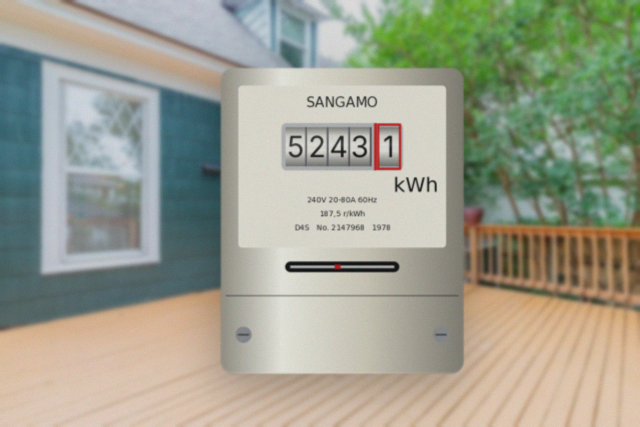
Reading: value=5243.1 unit=kWh
